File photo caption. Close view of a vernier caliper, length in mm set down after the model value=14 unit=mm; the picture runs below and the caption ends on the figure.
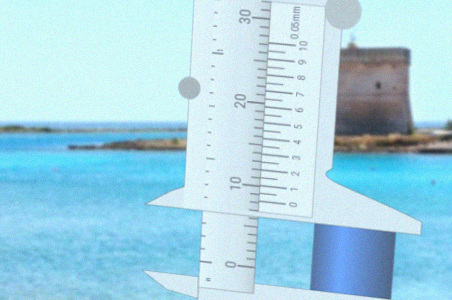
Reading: value=8.2 unit=mm
